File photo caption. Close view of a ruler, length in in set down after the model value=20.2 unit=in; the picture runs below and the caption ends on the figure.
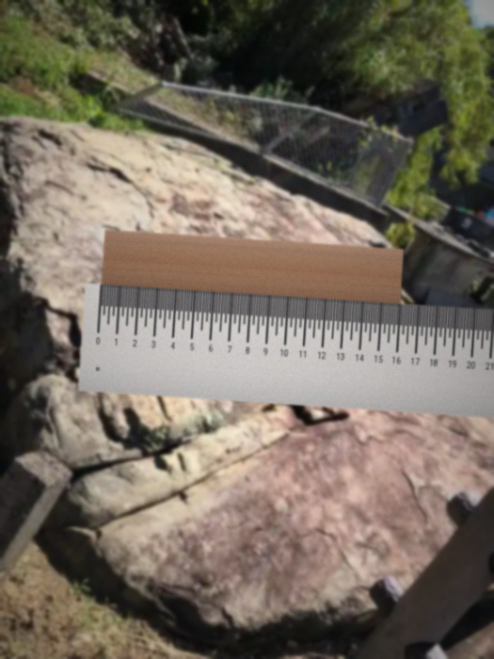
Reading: value=16 unit=in
